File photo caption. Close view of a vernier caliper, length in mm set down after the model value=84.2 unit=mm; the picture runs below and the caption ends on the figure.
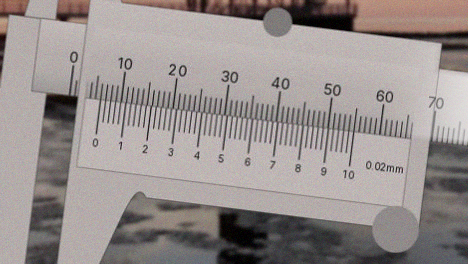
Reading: value=6.0 unit=mm
